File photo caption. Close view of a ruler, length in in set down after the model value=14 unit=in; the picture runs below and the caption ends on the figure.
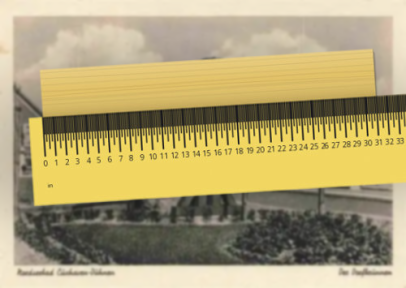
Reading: value=31 unit=in
